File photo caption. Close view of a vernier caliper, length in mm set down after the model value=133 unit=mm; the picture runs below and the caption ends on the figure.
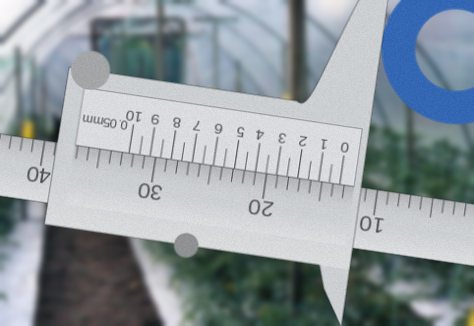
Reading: value=13.4 unit=mm
